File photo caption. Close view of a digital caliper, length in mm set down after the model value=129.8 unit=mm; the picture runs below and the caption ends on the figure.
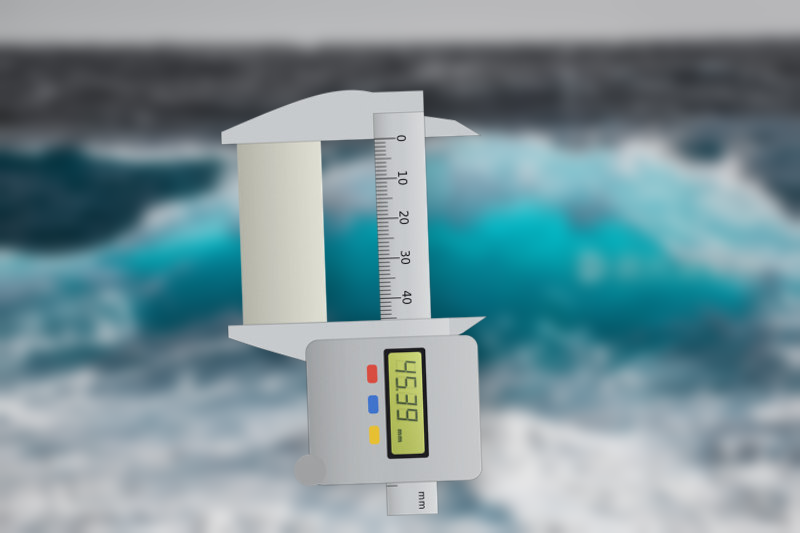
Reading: value=45.39 unit=mm
